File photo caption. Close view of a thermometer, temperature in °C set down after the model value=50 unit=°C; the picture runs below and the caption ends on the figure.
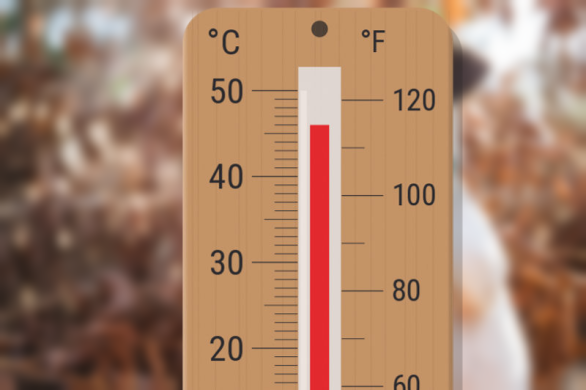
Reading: value=46 unit=°C
